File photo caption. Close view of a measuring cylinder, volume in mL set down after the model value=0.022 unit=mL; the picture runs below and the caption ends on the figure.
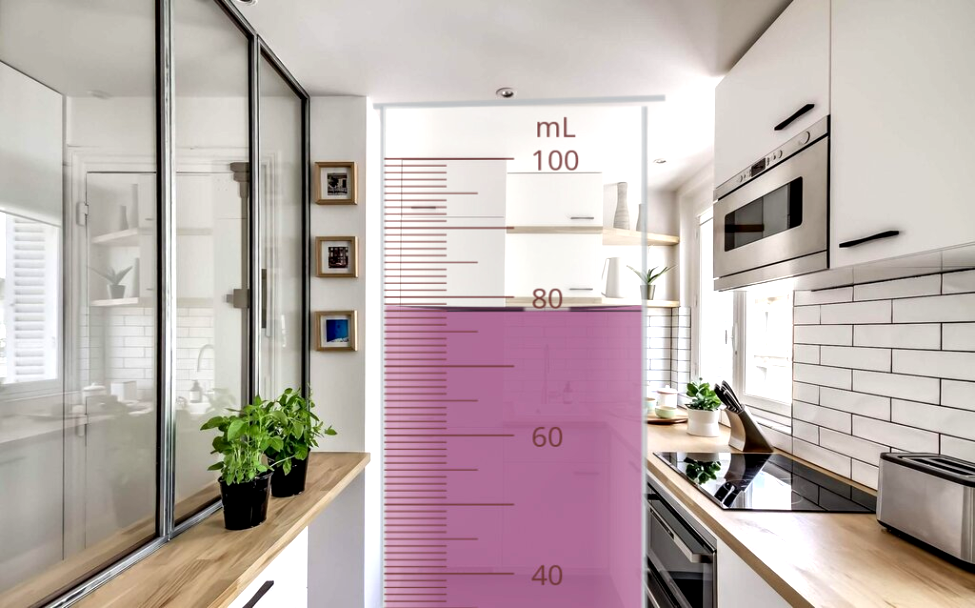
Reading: value=78 unit=mL
